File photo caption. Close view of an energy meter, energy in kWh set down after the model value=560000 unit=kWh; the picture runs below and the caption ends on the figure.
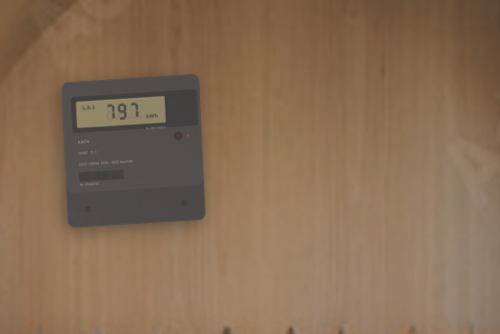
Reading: value=797 unit=kWh
